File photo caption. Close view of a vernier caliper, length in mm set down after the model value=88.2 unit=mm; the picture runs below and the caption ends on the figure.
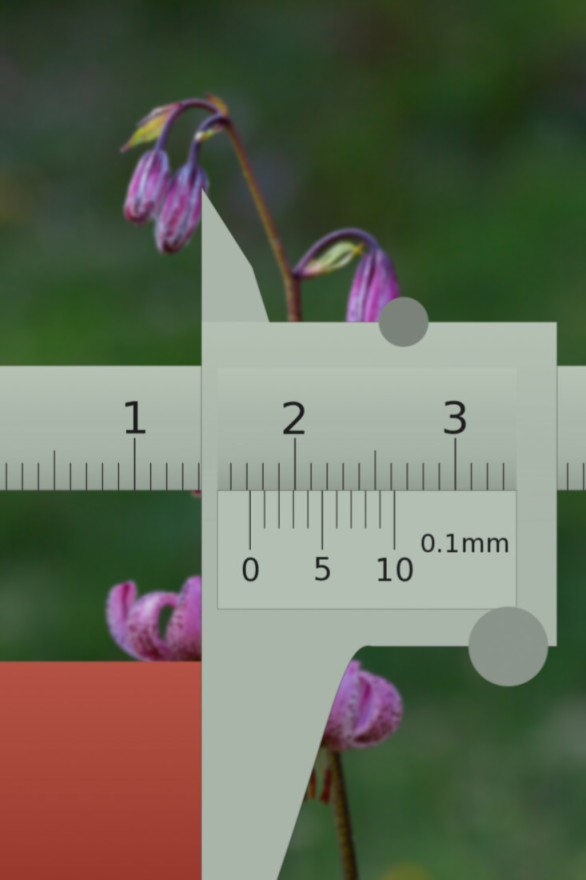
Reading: value=17.2 unit=mm
